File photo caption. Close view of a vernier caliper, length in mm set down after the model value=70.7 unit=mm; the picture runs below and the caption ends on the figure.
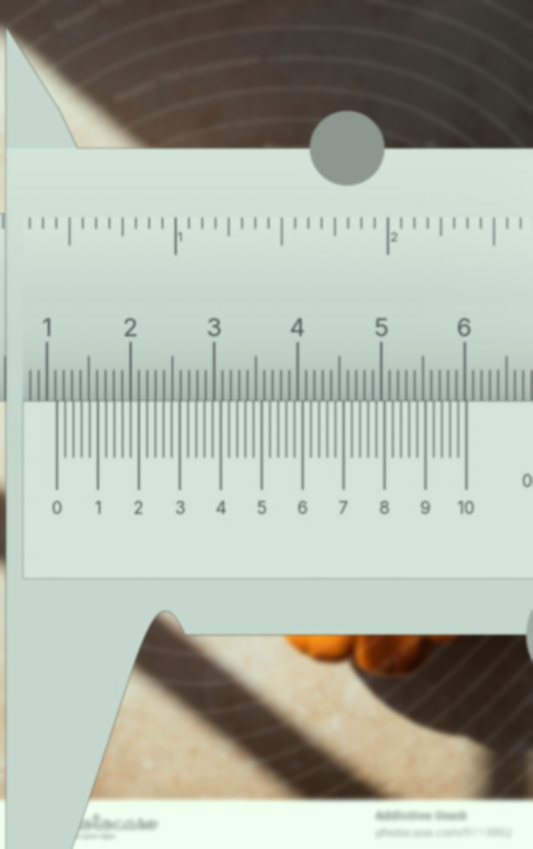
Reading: value=11.2 unit=mm
